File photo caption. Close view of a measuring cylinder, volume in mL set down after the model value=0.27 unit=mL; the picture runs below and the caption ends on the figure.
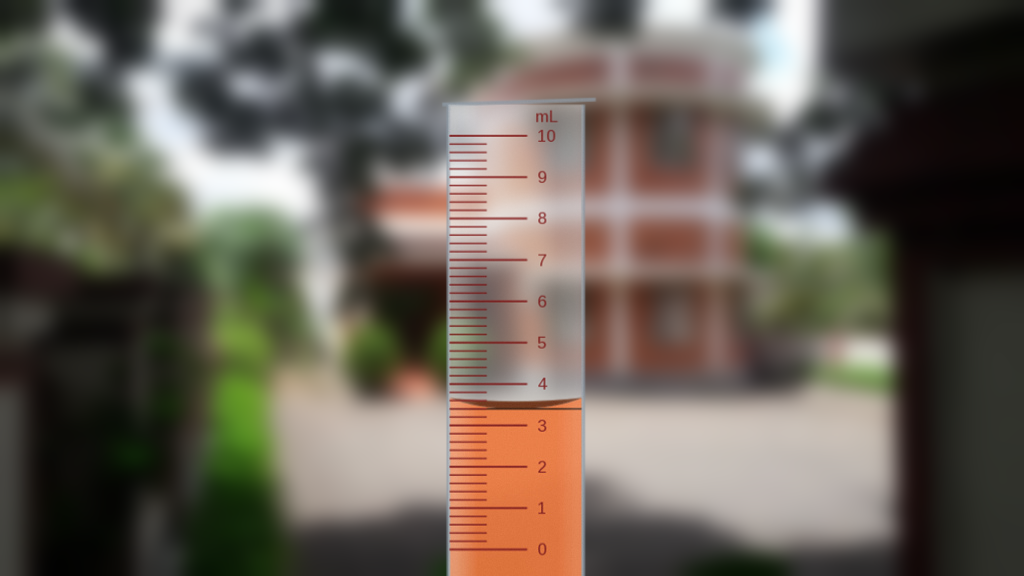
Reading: value=3.4 unit=mL
